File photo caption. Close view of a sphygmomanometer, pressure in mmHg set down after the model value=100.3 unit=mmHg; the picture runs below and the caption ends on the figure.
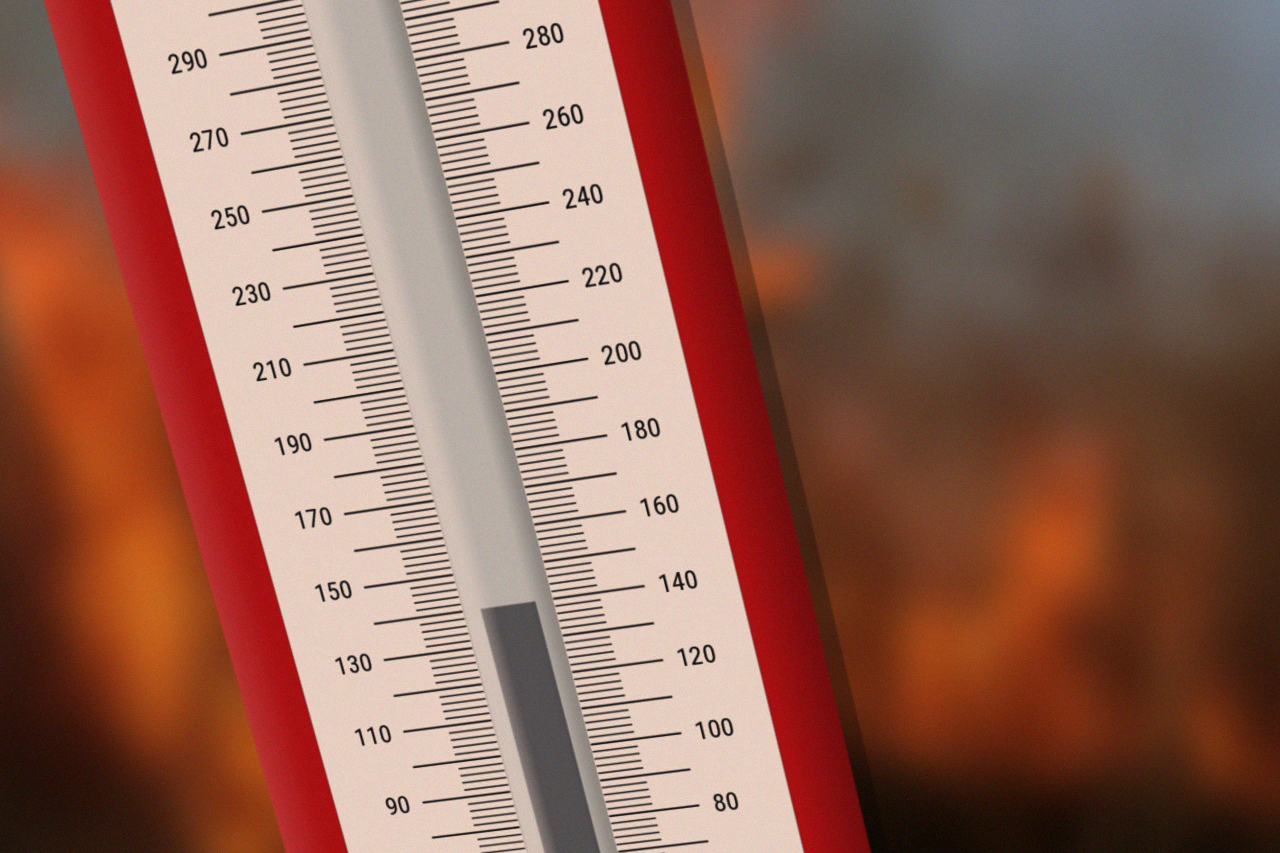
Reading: value=140 unit=mmHg
